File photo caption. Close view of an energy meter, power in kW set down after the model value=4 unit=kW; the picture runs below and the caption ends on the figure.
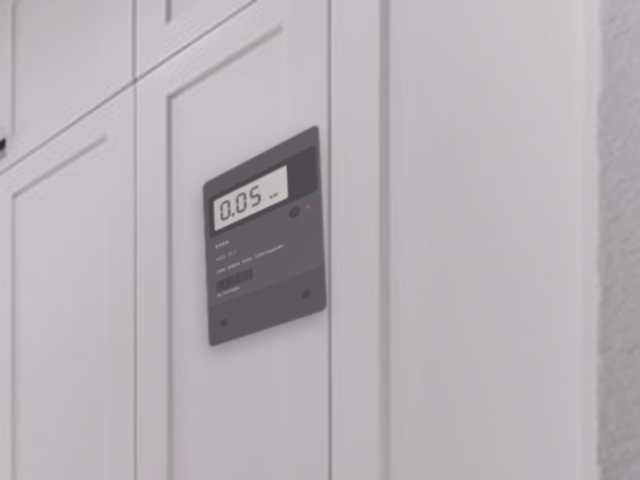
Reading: value=0.05 unit=kW
